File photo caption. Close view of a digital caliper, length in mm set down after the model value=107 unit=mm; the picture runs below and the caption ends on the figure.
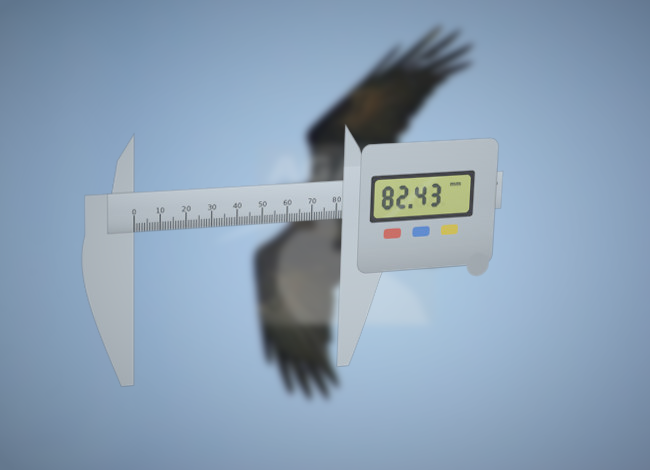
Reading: value=82.43 unit=mm
